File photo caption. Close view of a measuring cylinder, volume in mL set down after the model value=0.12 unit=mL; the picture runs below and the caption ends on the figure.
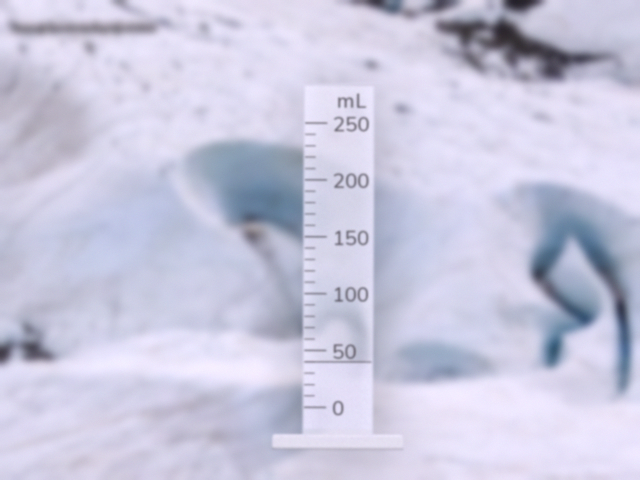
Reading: value=40 unit=mL
